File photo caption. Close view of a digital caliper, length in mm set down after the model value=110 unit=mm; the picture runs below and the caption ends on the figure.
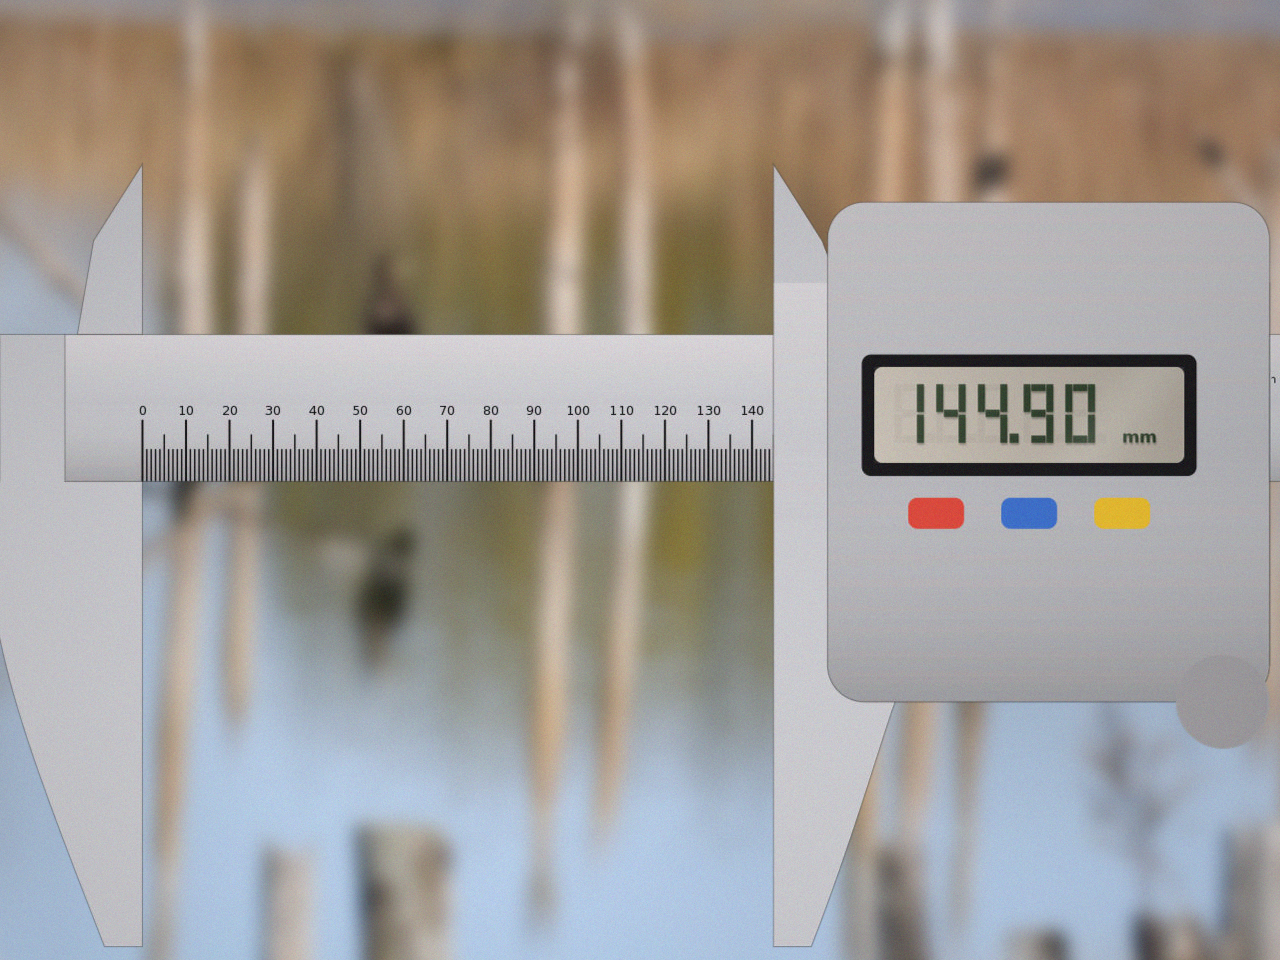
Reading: value=144.90 unit=mm
